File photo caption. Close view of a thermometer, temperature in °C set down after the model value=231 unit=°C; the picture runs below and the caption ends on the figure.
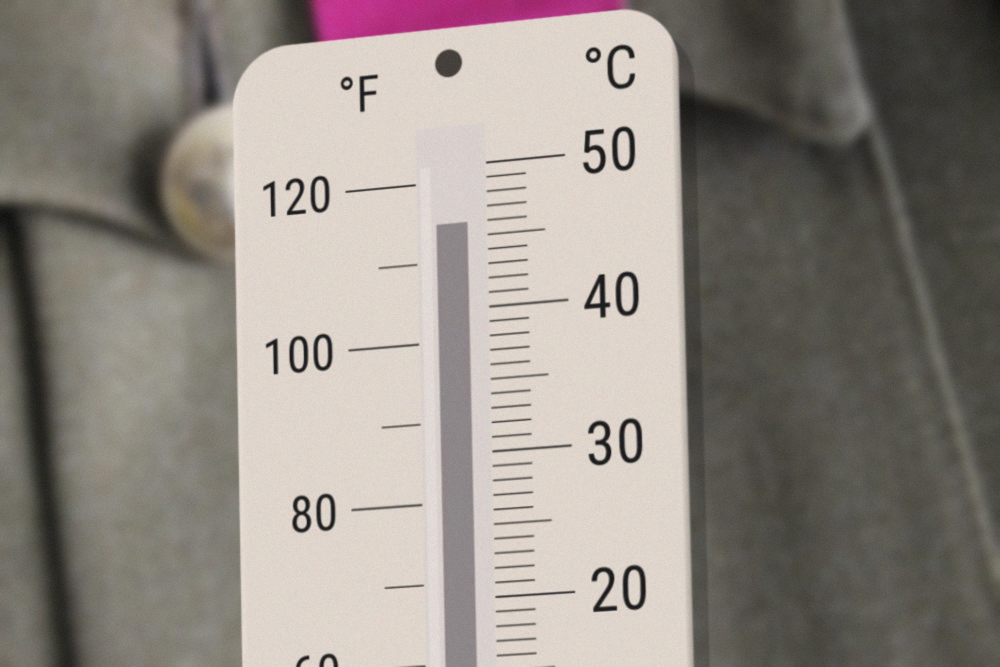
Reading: value=46 unit=°C
